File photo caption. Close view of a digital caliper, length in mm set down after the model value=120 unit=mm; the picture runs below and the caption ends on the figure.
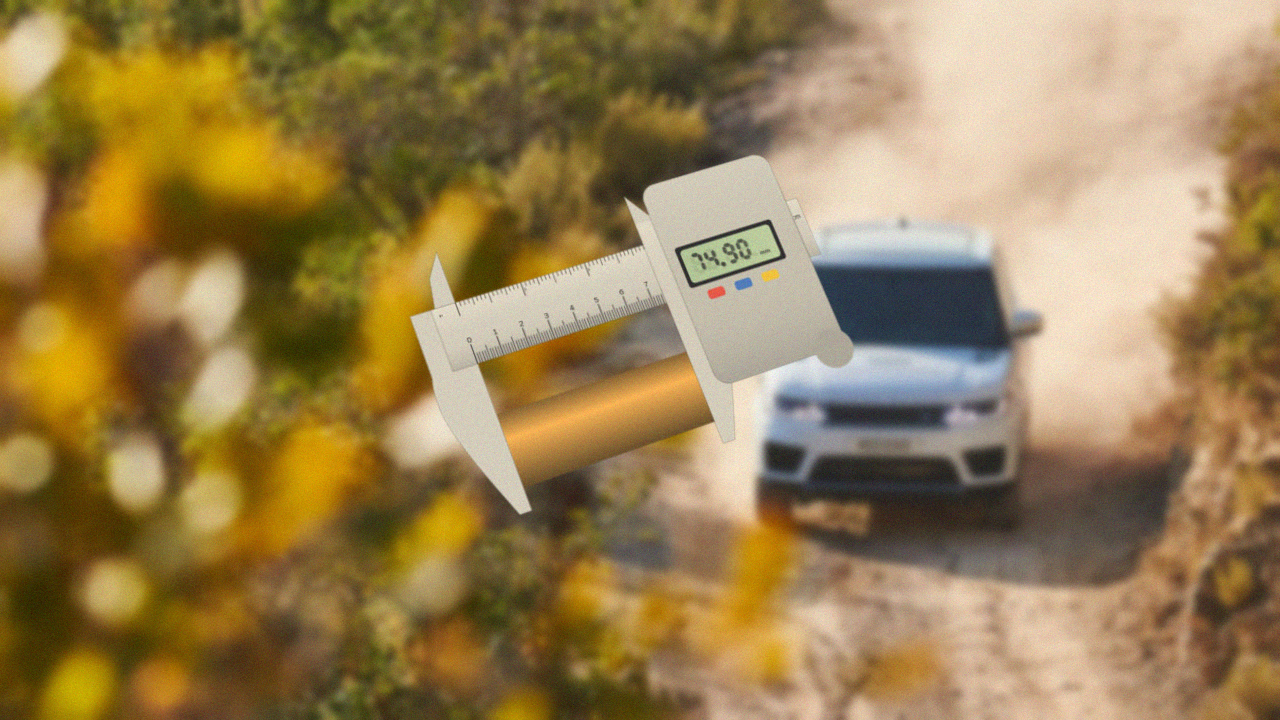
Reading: value=74.90 unit=mm
